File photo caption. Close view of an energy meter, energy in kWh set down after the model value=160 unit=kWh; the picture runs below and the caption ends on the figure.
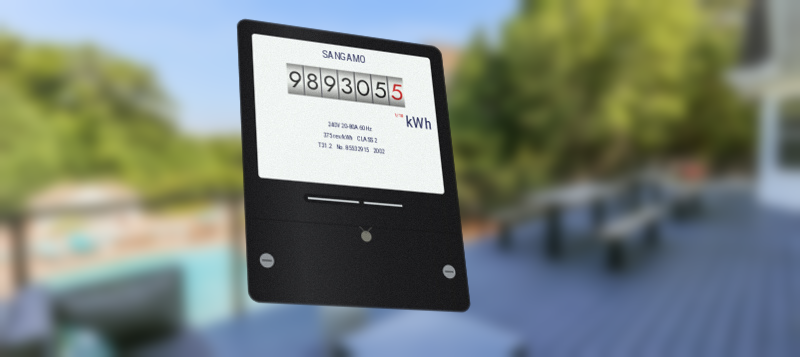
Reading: value=989305.5 unit=kWh
